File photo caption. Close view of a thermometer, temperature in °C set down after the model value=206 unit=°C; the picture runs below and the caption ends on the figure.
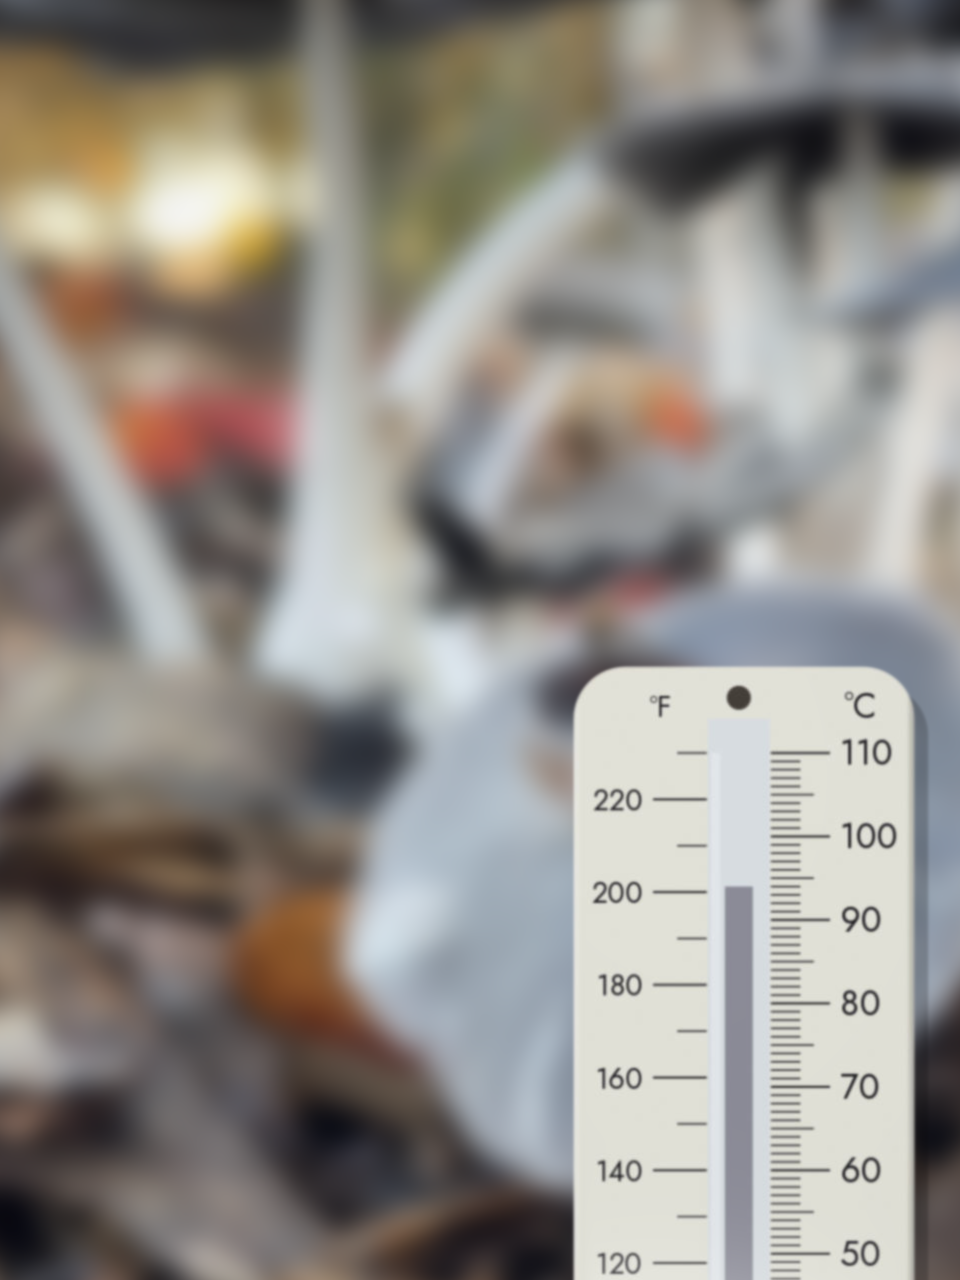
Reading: value=94 unit=°C
